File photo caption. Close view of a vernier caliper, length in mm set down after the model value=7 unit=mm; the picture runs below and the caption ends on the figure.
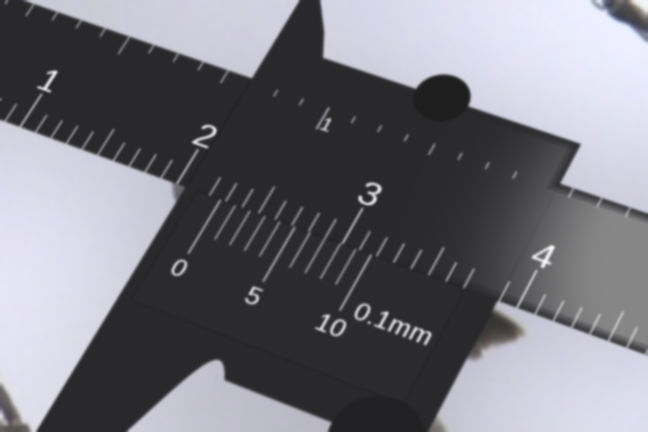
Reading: value=22.7 unit=mm
